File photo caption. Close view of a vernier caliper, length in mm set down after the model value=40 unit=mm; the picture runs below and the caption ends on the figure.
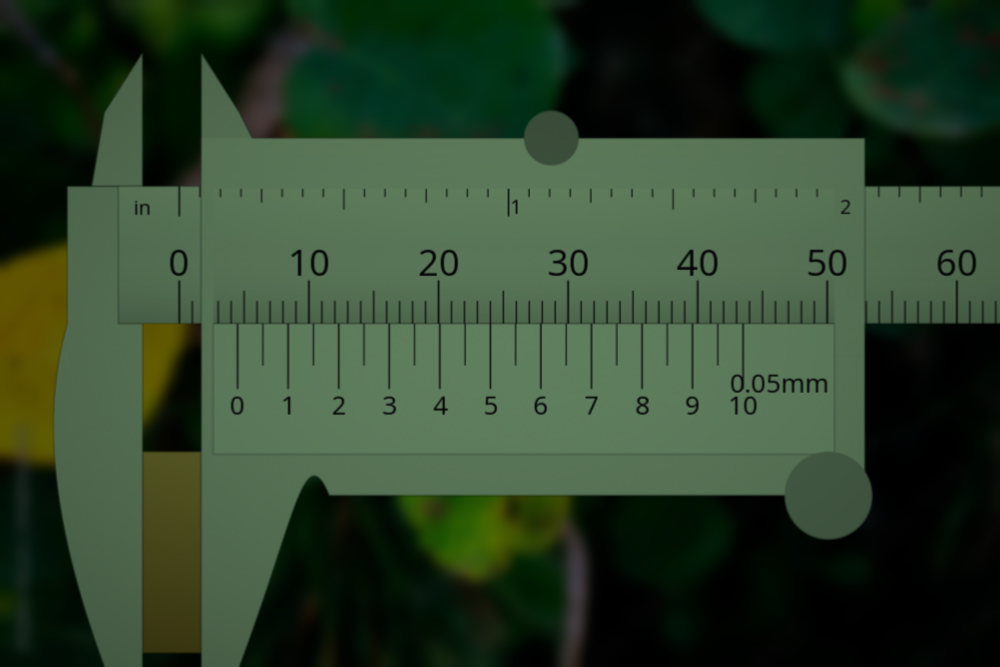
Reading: value=4.5 unit=mm
